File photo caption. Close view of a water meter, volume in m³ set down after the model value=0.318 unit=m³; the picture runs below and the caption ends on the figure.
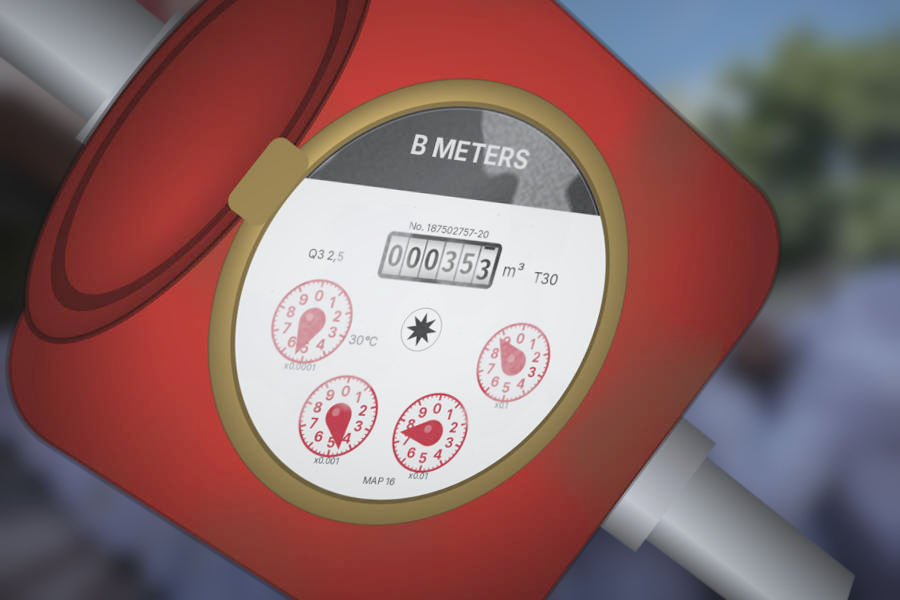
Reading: value=352.8745 unit=m³
